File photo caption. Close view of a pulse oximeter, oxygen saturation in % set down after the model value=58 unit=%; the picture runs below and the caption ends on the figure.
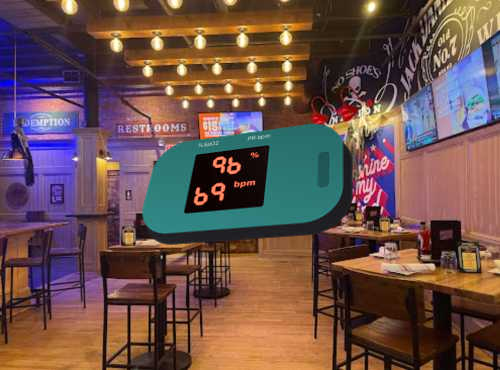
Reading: value=96 unit=%
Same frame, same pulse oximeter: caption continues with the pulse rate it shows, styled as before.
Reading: value=69 unit=bpm
